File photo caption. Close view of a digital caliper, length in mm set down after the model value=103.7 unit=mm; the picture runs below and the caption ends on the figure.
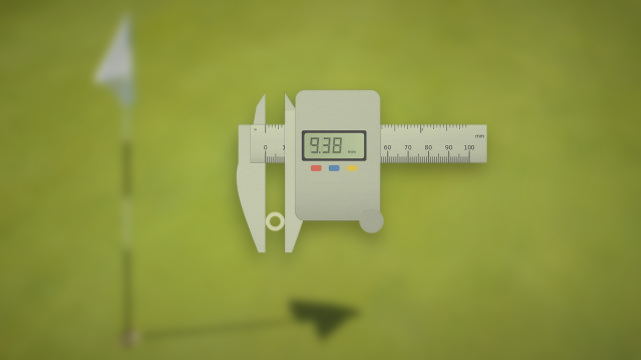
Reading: value=9.38 unit=mm
